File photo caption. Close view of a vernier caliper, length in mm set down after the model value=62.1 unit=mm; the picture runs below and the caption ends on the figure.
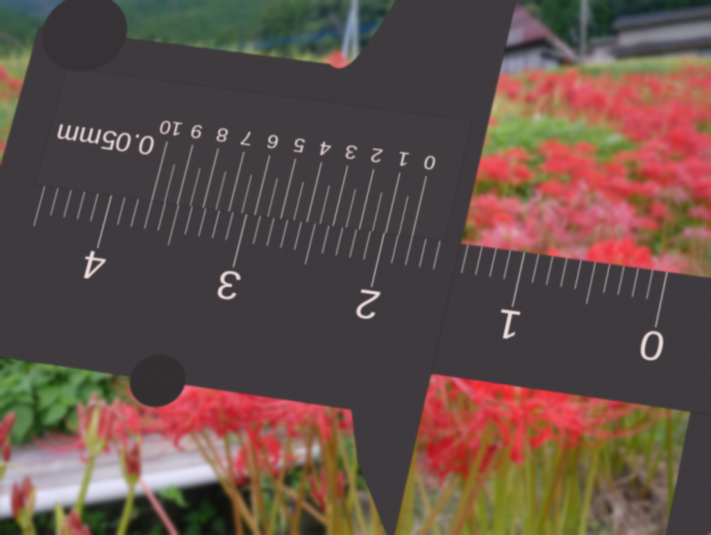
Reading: value=18.0 unit=mm
